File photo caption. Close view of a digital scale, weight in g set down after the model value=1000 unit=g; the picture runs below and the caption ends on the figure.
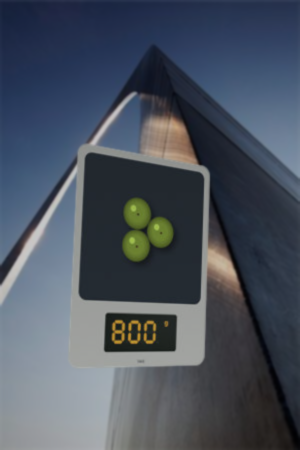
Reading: value=800 unit=g
